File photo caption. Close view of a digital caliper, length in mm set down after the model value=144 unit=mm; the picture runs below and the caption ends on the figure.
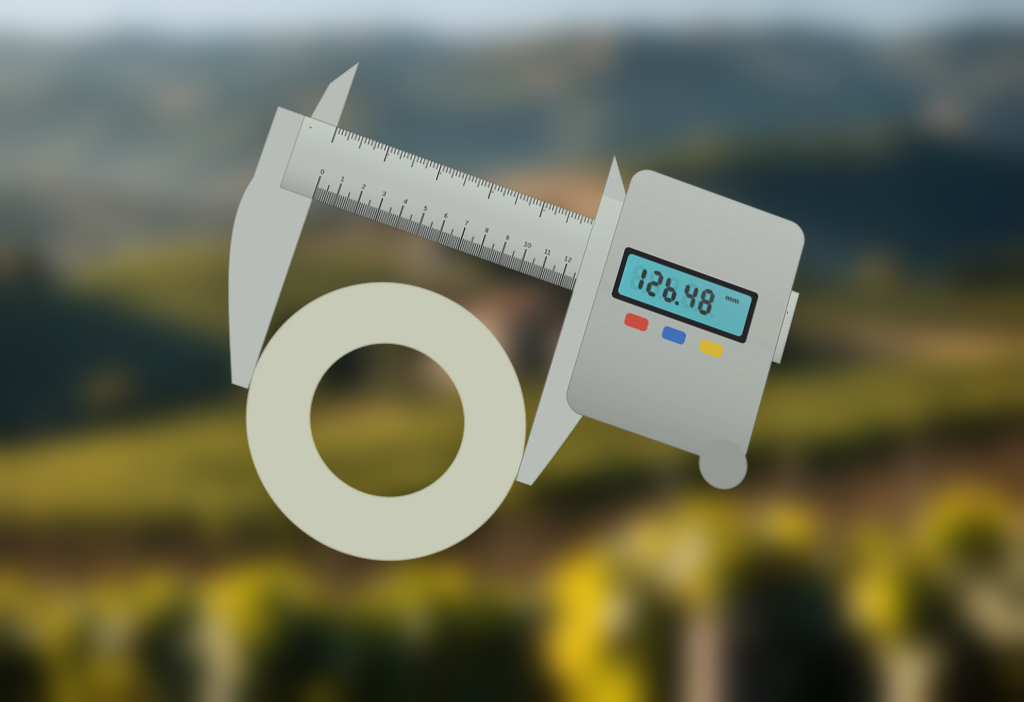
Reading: value=126.48 unit=mm
